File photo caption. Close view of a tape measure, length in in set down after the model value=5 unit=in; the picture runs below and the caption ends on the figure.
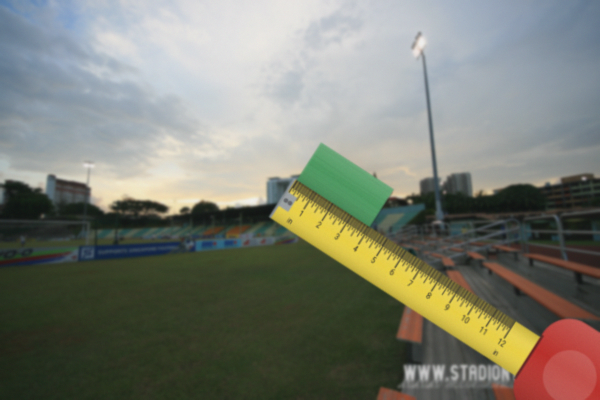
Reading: value=4 unit=in
